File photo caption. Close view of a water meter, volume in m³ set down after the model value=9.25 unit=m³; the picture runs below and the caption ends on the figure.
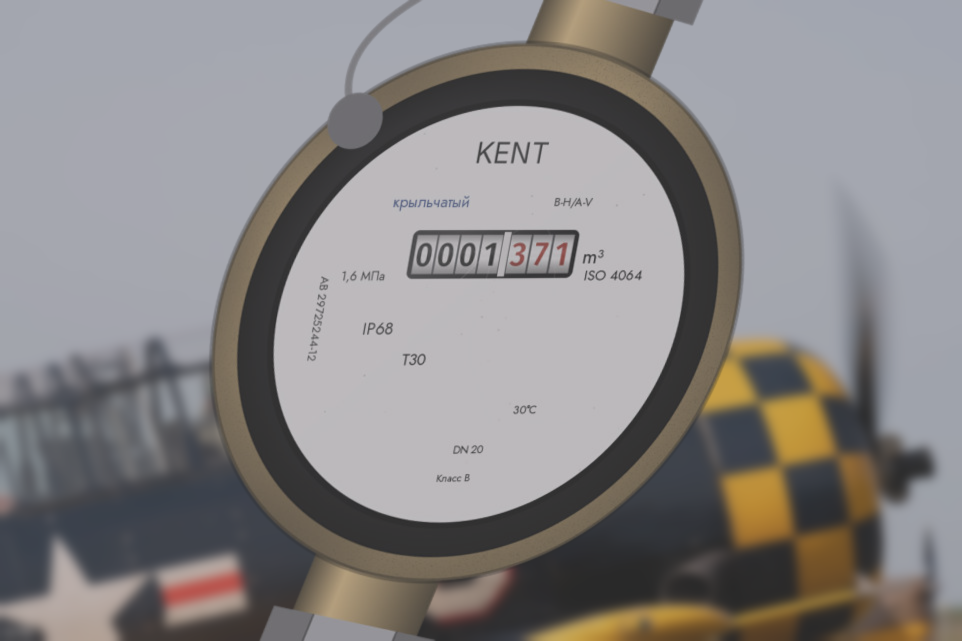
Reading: value=1.371 unit=m³
